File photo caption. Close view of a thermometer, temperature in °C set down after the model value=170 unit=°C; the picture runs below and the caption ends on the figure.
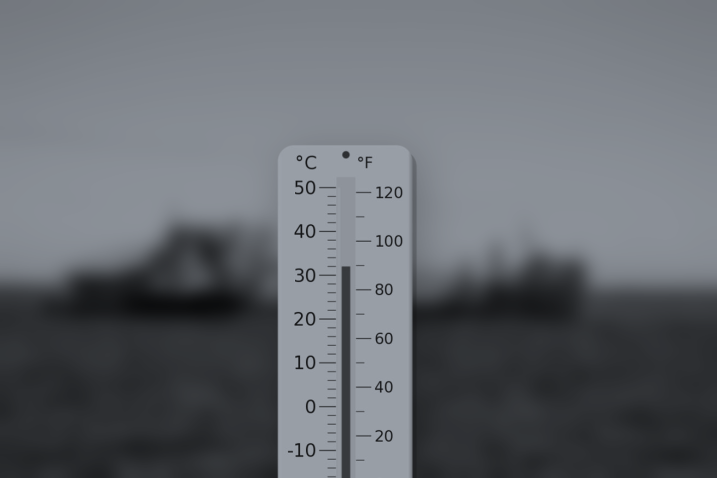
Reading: value=32 unit=°C
